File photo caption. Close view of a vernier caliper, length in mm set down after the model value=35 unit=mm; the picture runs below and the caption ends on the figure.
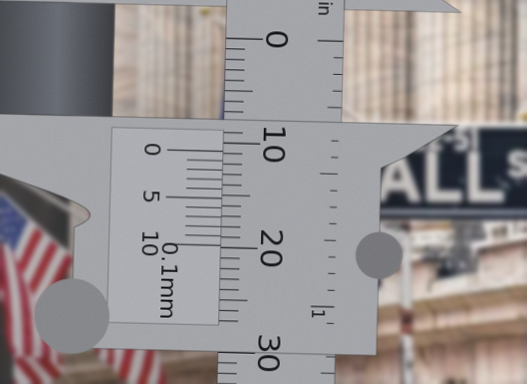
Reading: value=10.8 unit=mm
